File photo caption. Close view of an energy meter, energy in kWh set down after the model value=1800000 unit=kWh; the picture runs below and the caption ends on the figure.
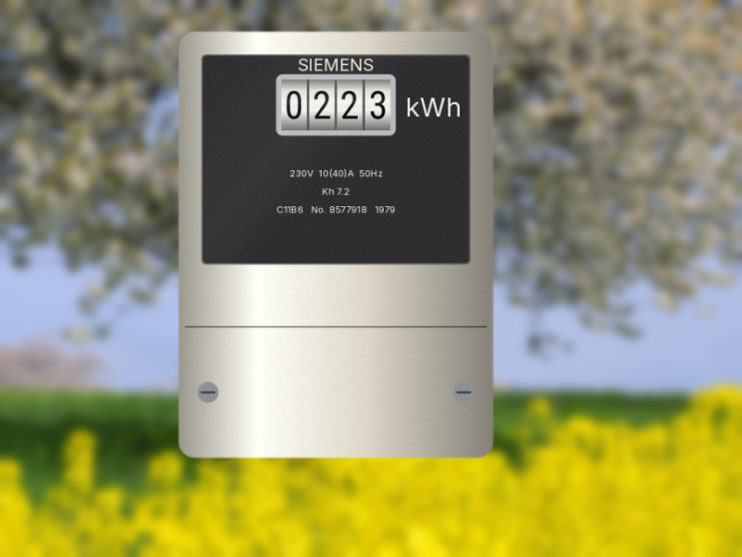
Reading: value=223 unit=kWh
